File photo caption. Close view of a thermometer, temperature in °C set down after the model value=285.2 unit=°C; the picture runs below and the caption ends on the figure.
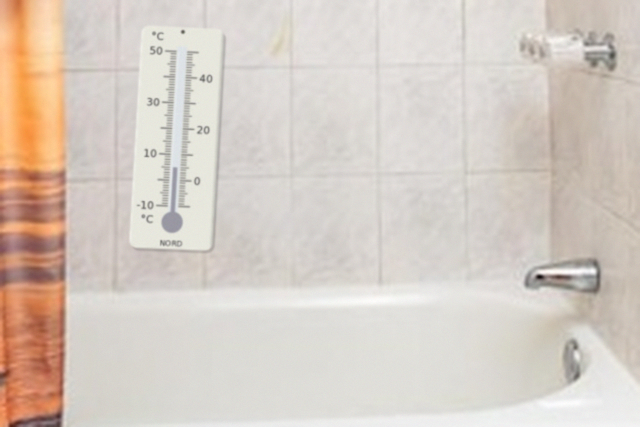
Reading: value=5 unit=°C
